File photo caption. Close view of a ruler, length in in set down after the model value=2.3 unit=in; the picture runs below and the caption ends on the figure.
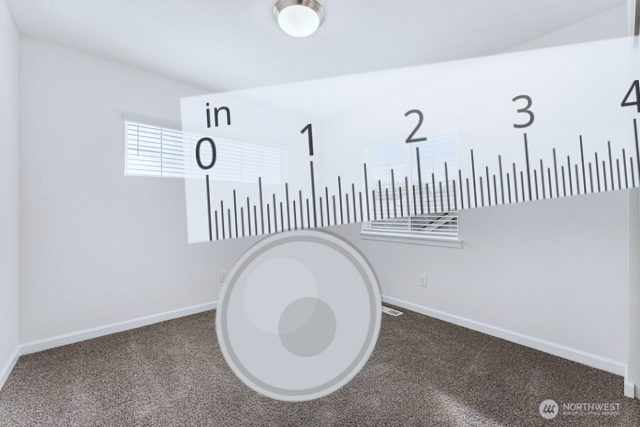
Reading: value=1.5625 unit=in
